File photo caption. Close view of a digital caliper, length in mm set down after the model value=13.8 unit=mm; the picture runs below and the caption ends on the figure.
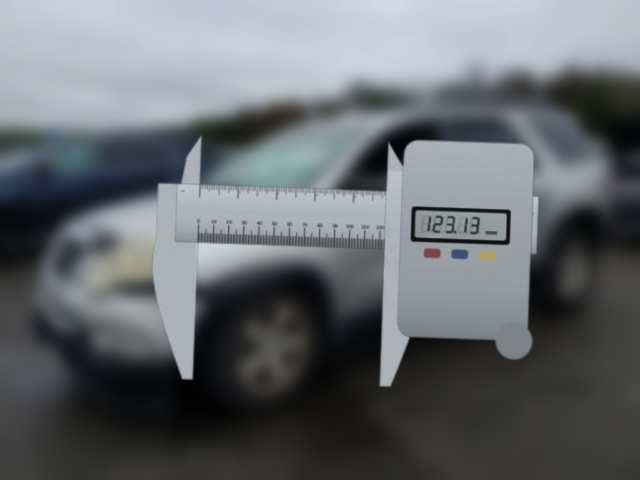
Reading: value=123.13 unit=mm
